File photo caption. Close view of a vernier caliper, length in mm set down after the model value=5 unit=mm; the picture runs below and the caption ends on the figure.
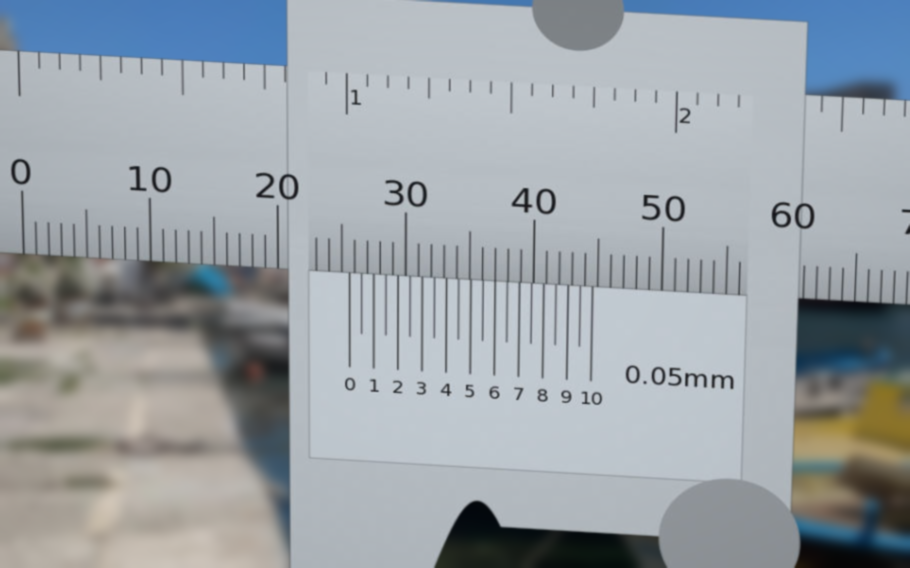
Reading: value=25.6 unit=mm
